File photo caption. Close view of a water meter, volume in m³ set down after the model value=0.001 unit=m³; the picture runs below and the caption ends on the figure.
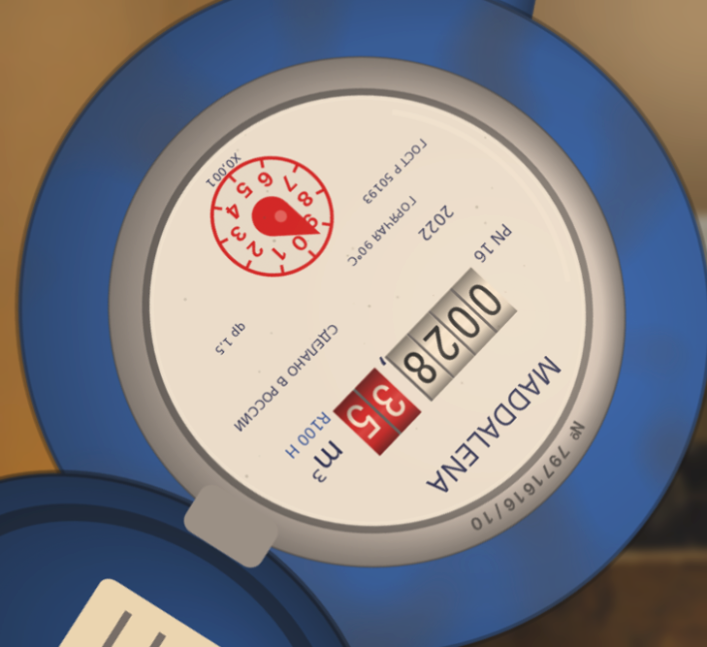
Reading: value=28.349 unit=m³
